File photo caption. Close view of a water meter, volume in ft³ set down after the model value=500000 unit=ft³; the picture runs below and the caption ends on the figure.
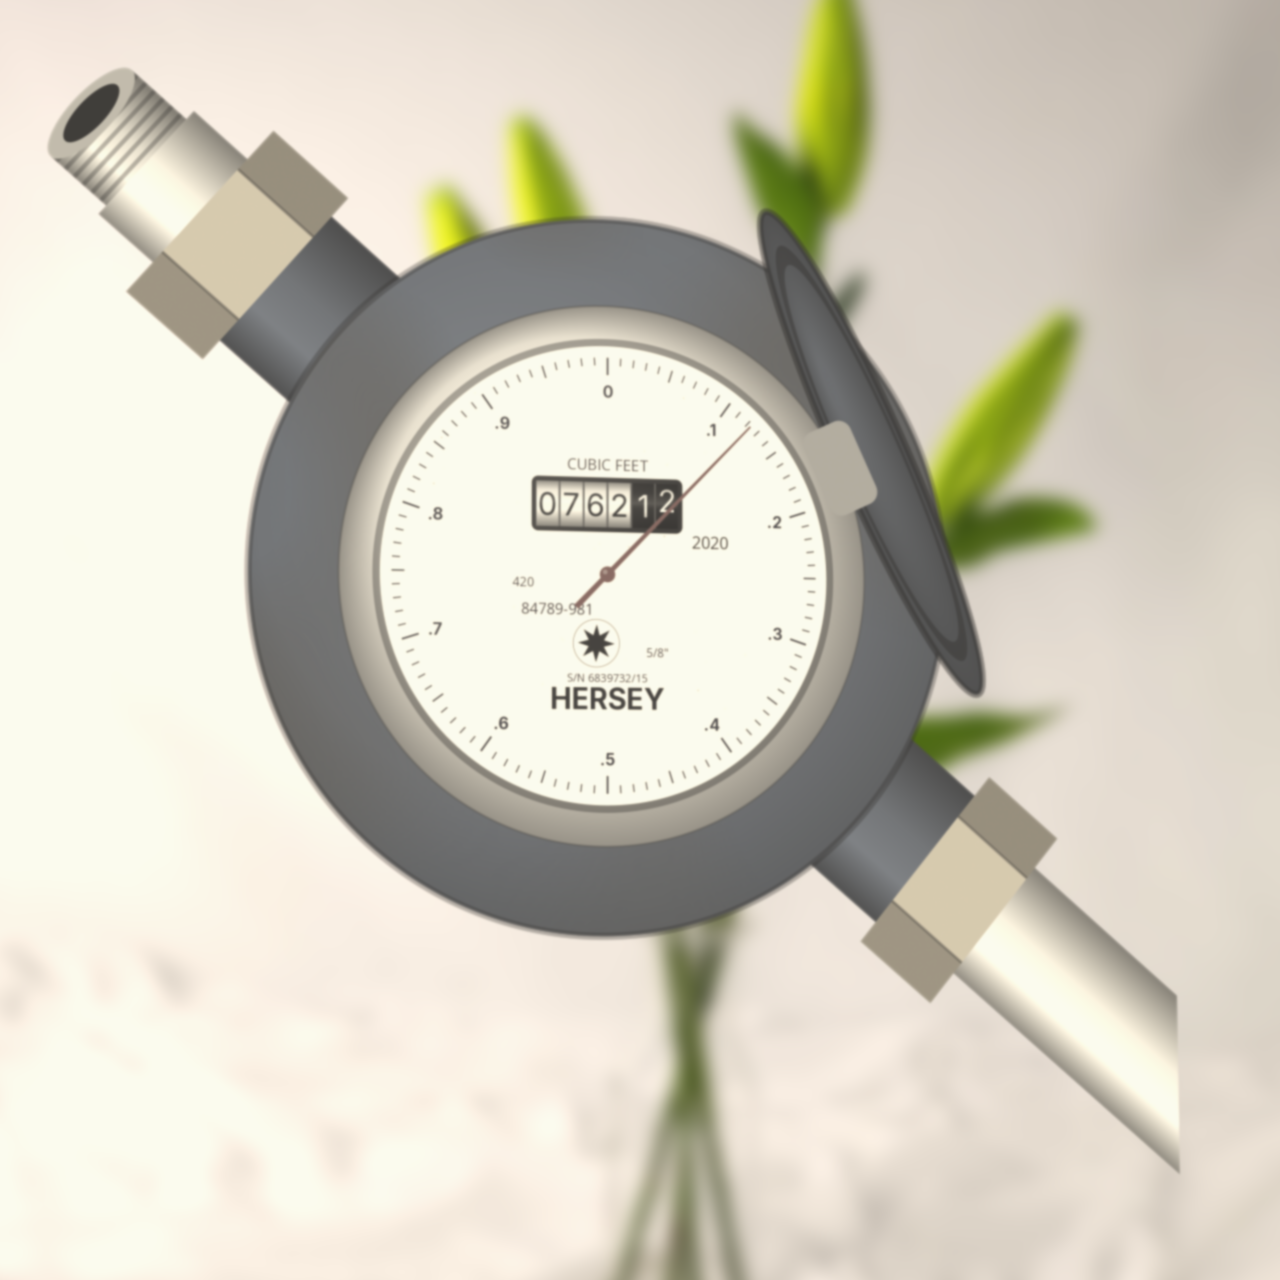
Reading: value=76212.12 unit=ft³
